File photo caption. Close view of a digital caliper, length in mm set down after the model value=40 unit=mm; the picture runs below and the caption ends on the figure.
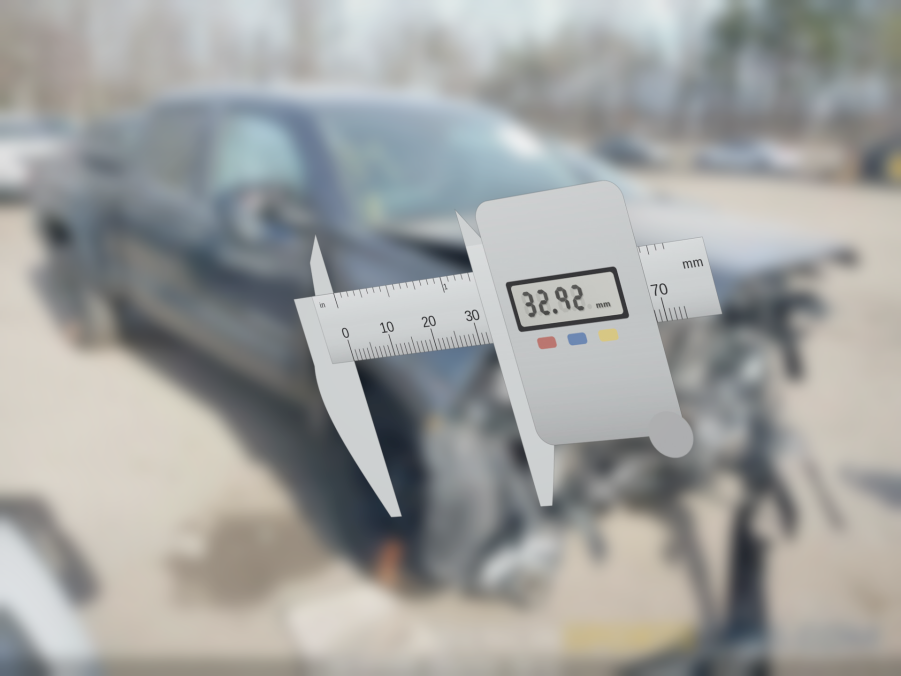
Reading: value=32.92 unit=mm
